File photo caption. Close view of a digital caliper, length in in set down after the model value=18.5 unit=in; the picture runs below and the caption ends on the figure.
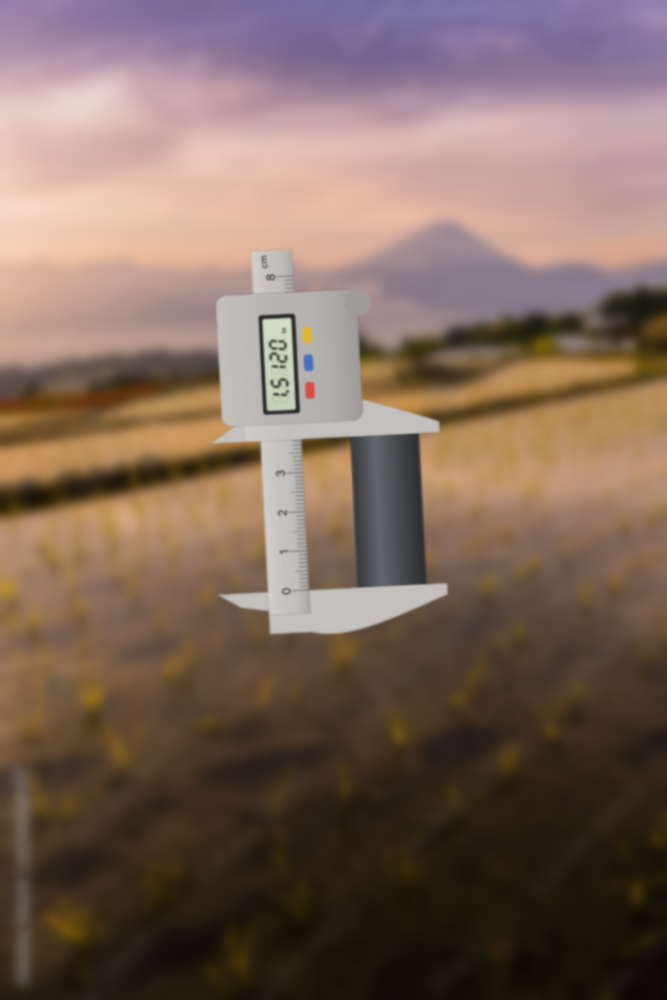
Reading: value=1.5120 unit=in
